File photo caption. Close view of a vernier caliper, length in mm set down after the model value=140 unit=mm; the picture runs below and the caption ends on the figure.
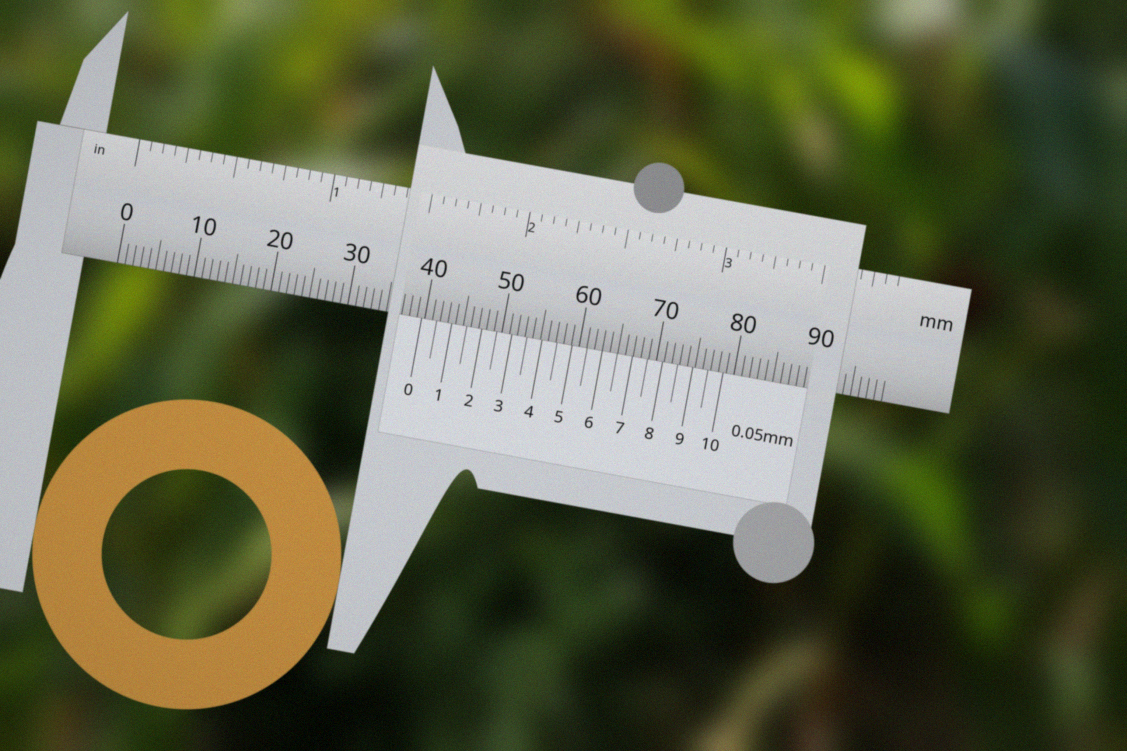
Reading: value=39.6 unit=mm
